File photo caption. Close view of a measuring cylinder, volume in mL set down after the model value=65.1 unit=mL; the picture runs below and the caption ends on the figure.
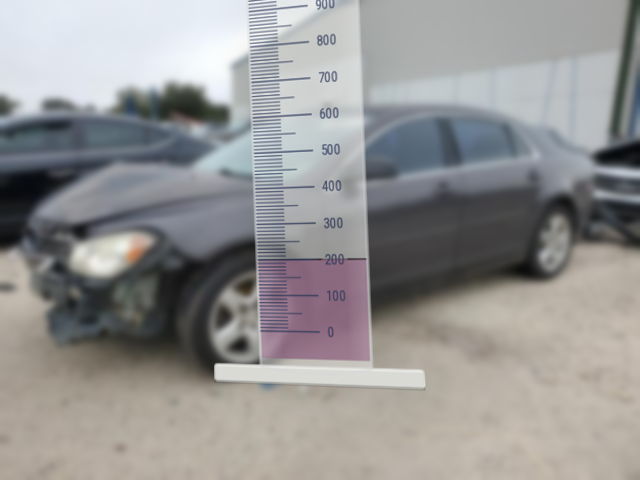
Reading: value=200 unit=mL
